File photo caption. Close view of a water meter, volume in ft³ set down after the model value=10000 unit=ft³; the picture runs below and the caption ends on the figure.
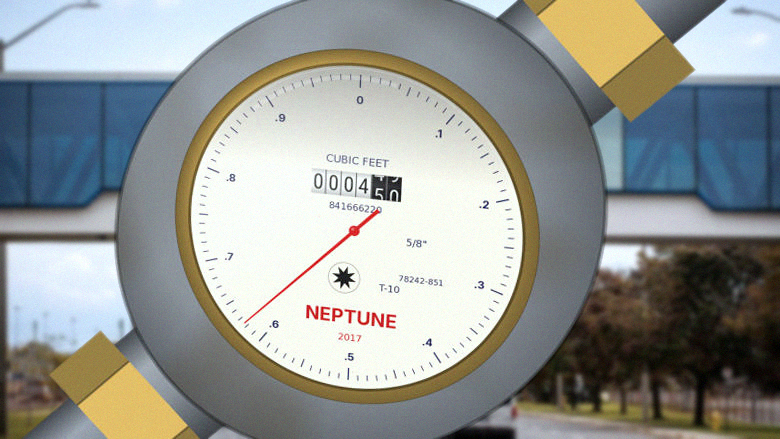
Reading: value=449.62 unit=ft³
